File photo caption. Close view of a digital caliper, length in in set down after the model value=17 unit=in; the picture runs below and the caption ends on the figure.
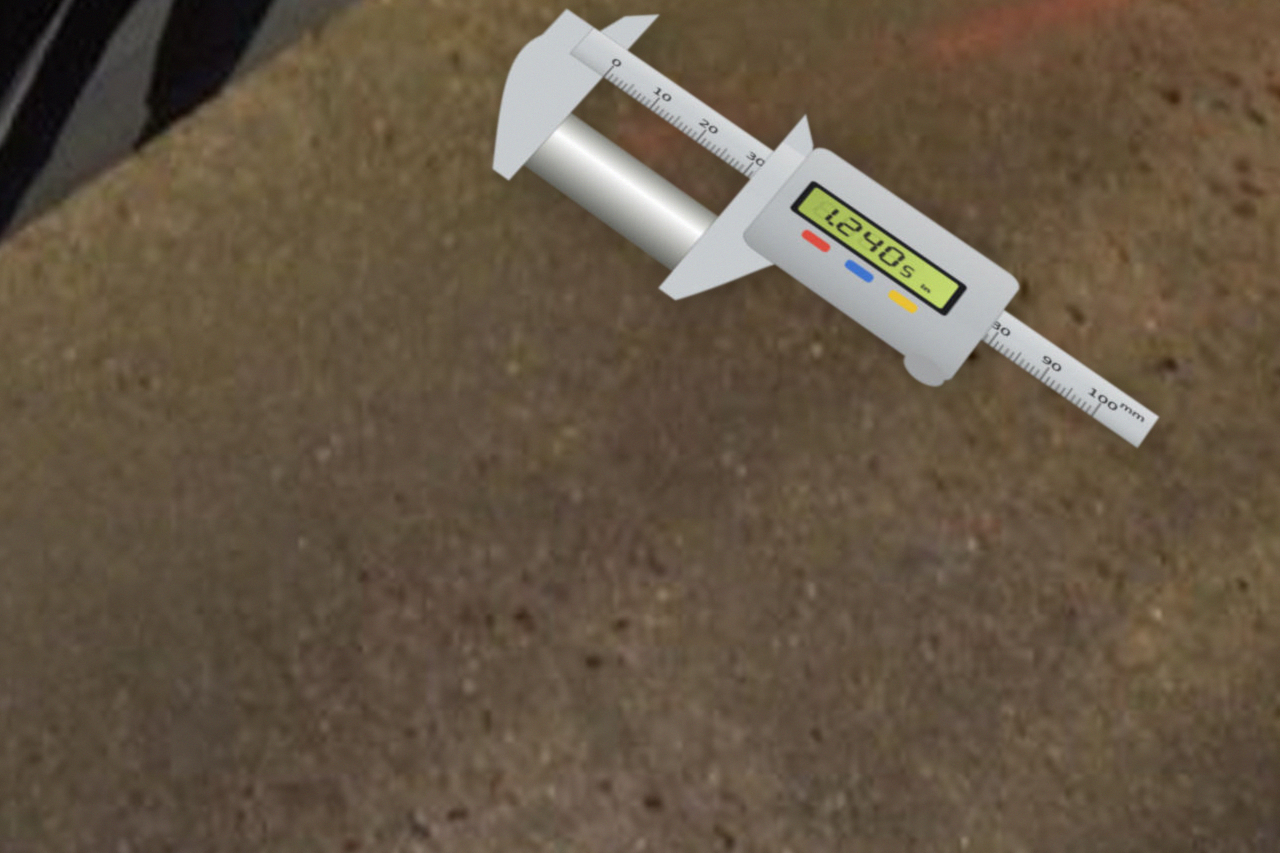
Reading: value=1.2405 unit=in
